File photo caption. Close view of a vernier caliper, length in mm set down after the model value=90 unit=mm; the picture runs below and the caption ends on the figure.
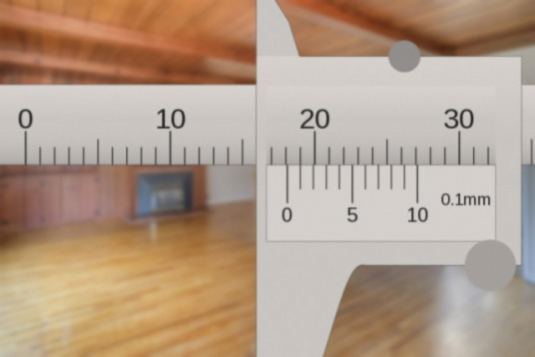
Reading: value=18.1 unit=mm
